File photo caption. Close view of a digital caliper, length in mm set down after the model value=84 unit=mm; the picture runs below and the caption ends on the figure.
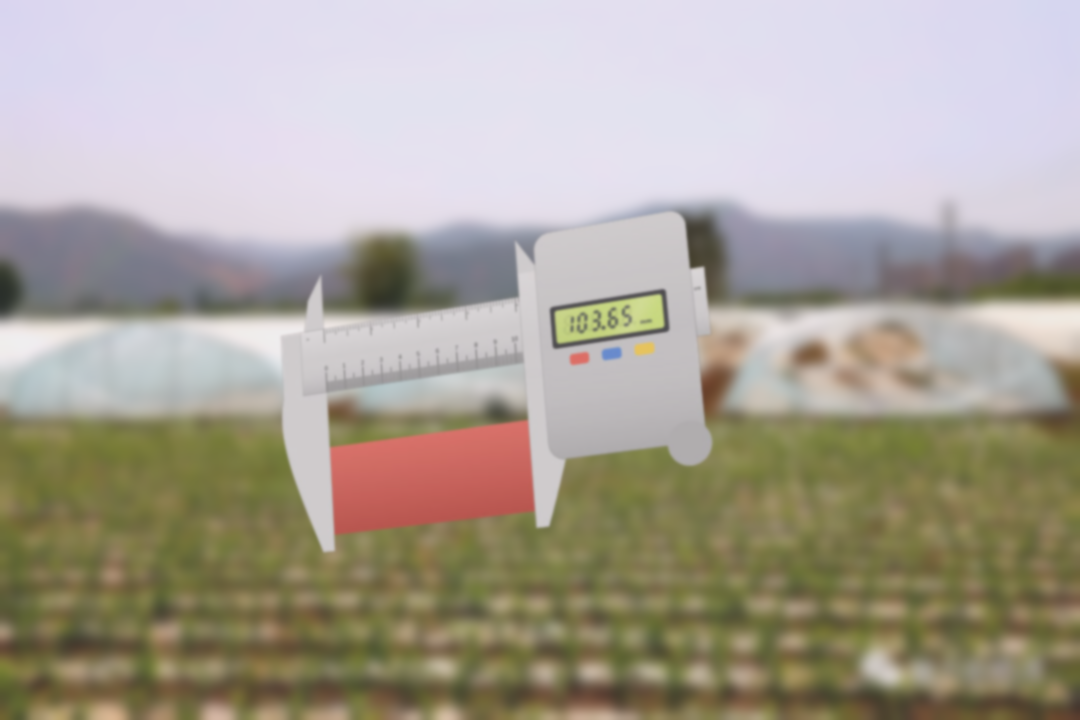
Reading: value=103.65 unit=mm
